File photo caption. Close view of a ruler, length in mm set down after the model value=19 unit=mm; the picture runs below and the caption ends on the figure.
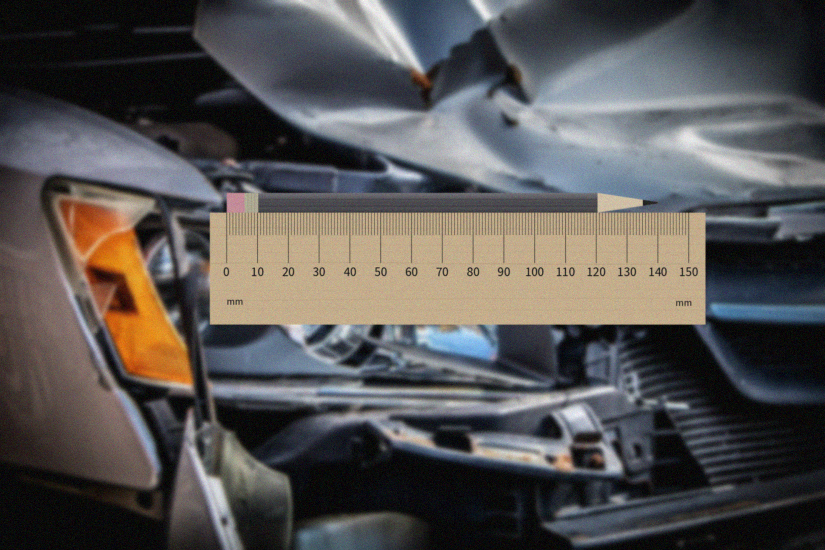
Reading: value=140 unit=mm
